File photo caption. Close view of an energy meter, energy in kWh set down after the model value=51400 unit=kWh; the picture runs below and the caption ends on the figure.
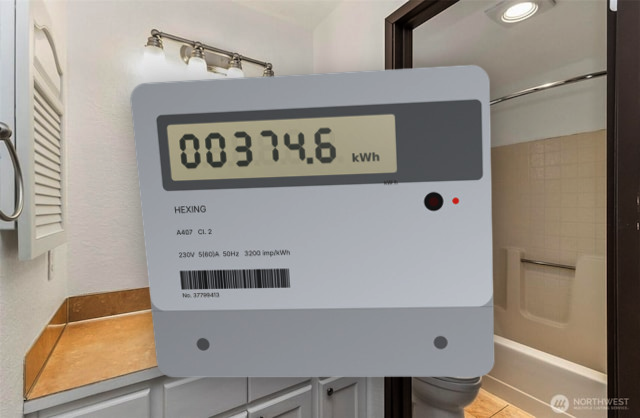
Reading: value=374.6 unit=kWh
